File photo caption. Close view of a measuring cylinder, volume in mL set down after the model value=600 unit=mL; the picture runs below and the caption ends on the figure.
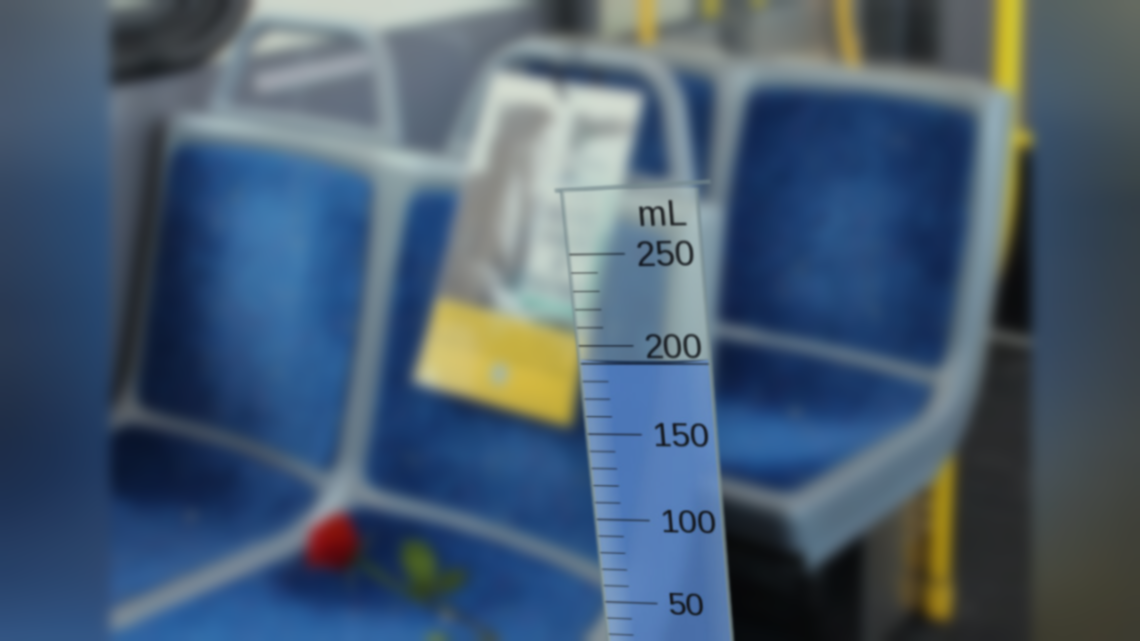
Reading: value=190 unit=mL
